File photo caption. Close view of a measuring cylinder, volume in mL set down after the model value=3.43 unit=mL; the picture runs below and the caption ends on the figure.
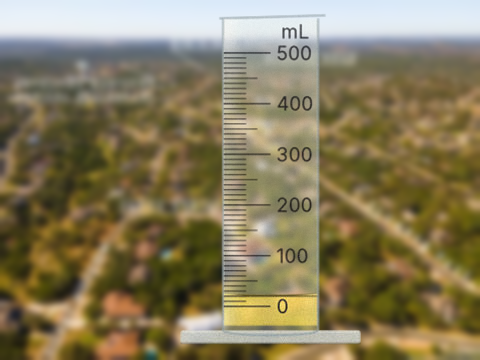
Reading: value=20 unit=mL
